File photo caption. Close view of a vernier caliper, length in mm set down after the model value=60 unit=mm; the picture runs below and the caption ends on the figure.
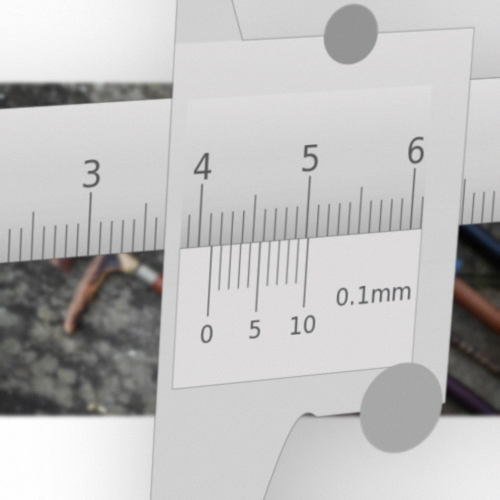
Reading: value=41.2 unit=mm
